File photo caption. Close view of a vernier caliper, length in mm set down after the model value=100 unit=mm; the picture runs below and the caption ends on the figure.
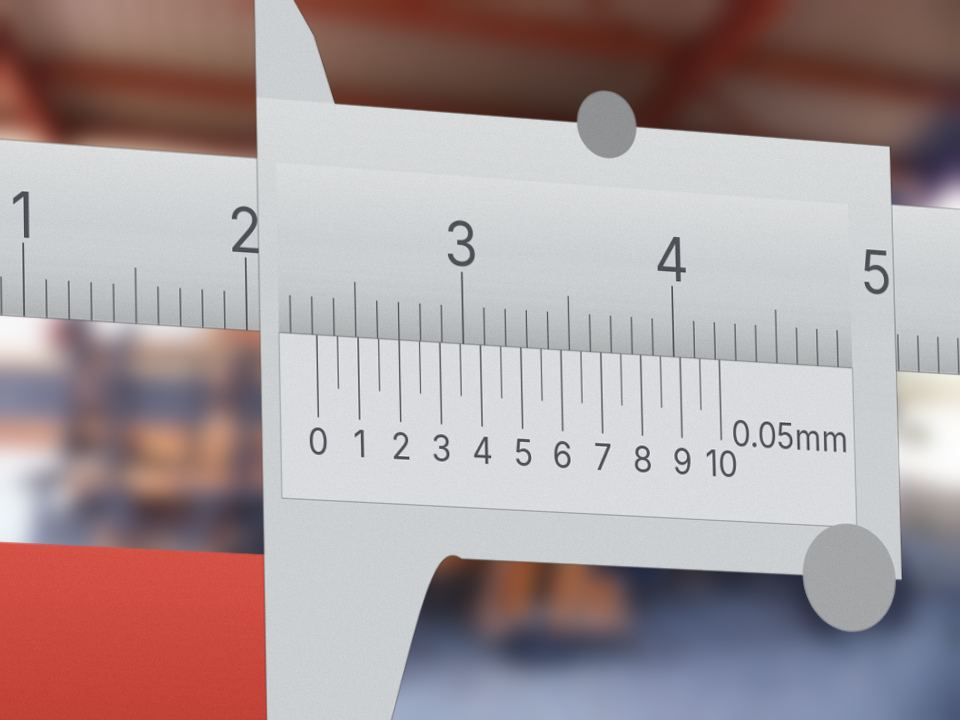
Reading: value=23.2 unit=mm
